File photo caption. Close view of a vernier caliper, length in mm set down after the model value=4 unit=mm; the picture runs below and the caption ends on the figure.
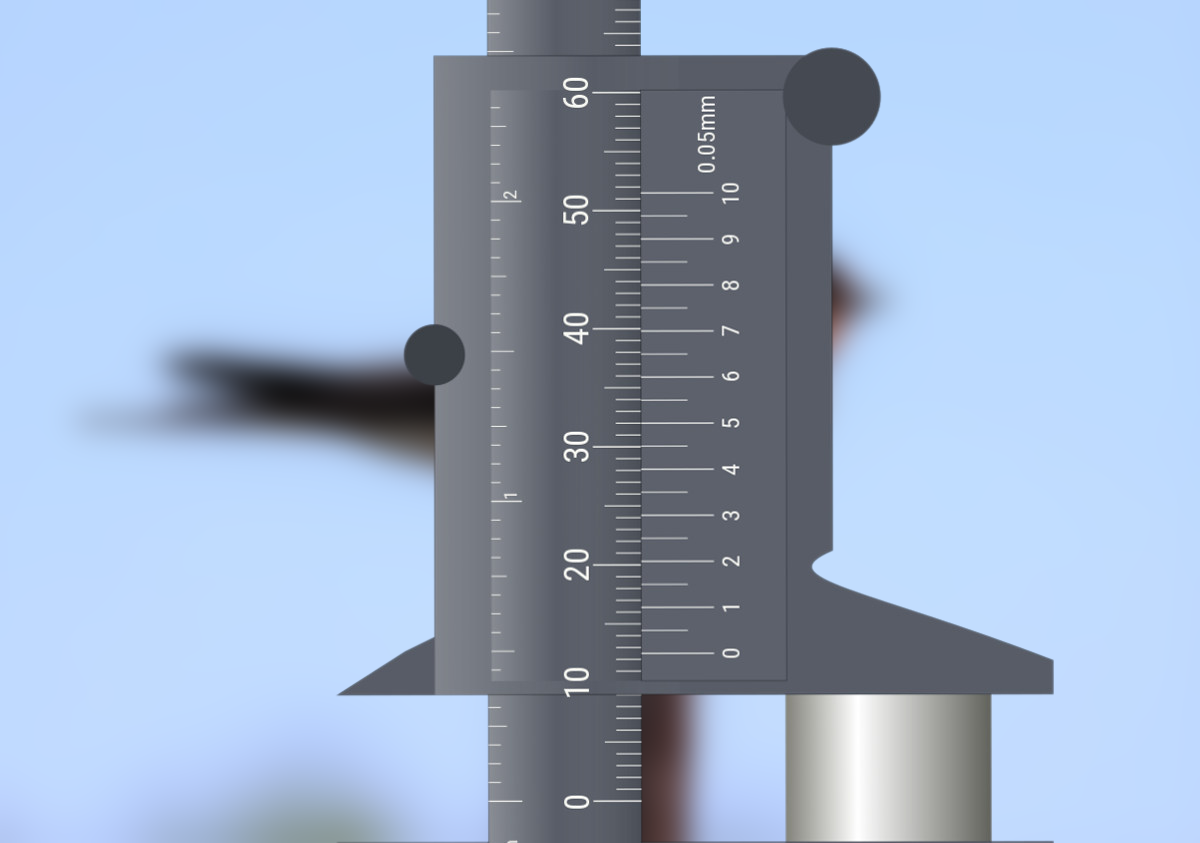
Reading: value=12.5 unit=mm
